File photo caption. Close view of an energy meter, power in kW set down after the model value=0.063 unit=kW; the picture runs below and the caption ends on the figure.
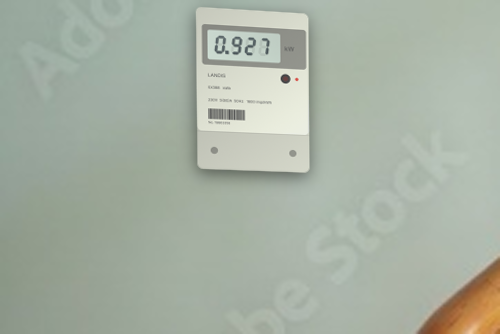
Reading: value=0.927 unit=kW
